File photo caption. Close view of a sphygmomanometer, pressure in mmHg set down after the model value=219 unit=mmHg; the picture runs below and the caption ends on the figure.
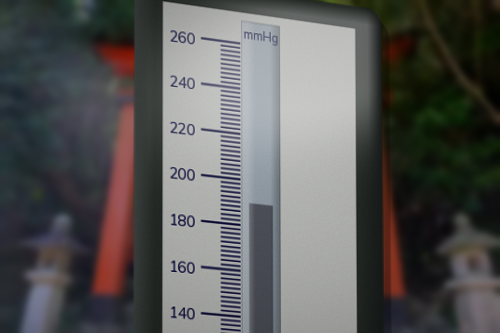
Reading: value=190 unit=mmHg
